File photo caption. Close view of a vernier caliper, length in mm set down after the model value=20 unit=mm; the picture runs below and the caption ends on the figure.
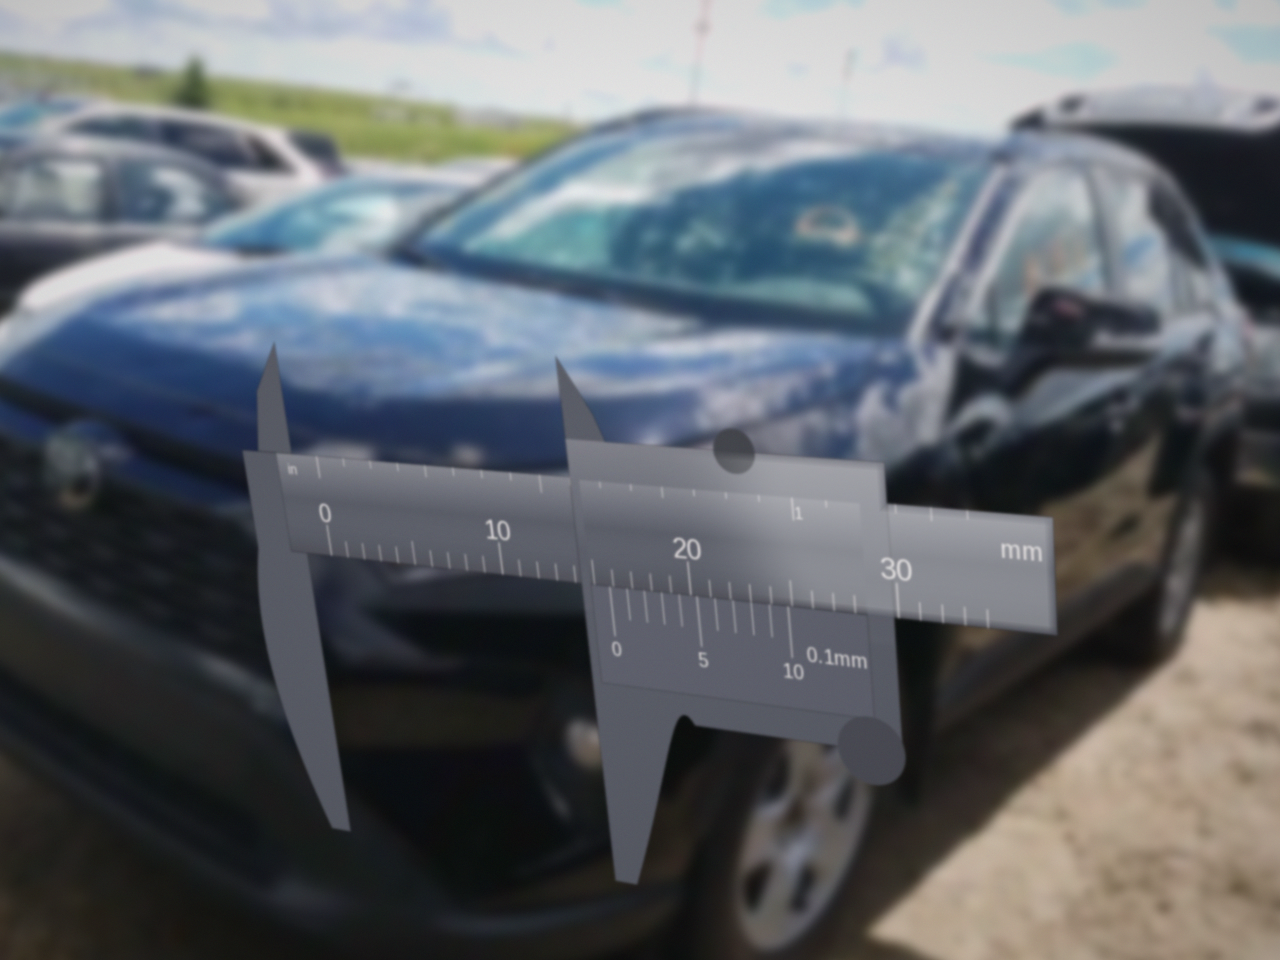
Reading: value=15.8 unit=mm
